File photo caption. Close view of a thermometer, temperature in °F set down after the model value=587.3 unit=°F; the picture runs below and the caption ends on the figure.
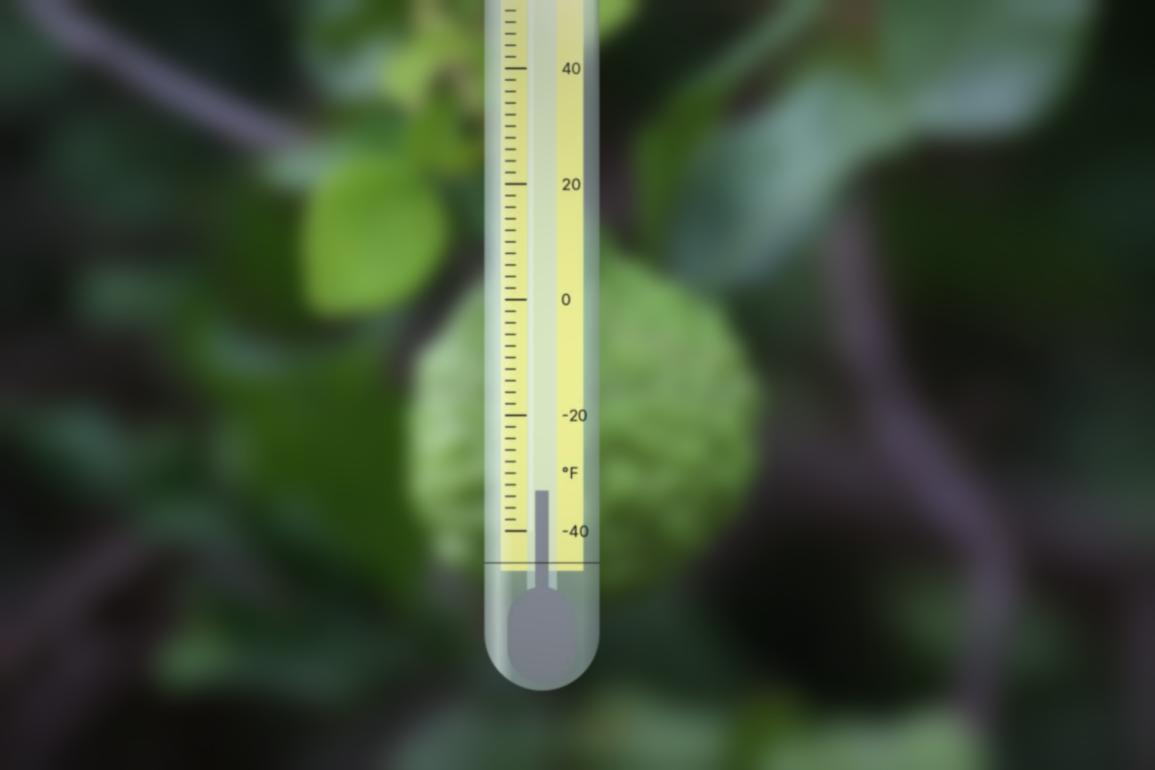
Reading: value=-33 unit=°F
